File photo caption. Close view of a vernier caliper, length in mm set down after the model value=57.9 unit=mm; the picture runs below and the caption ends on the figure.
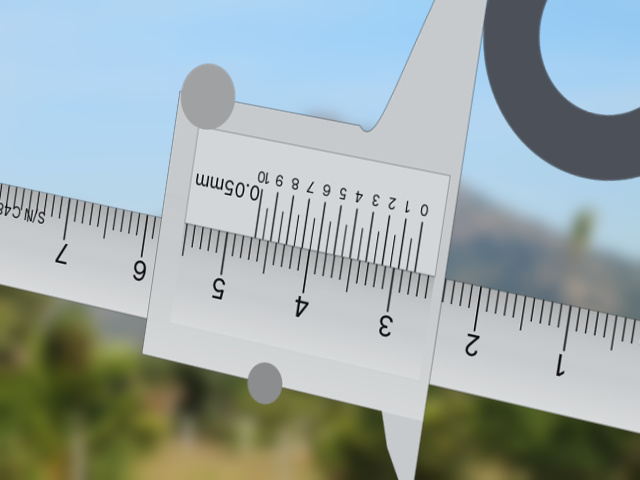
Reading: value=27.6 unit=mm
